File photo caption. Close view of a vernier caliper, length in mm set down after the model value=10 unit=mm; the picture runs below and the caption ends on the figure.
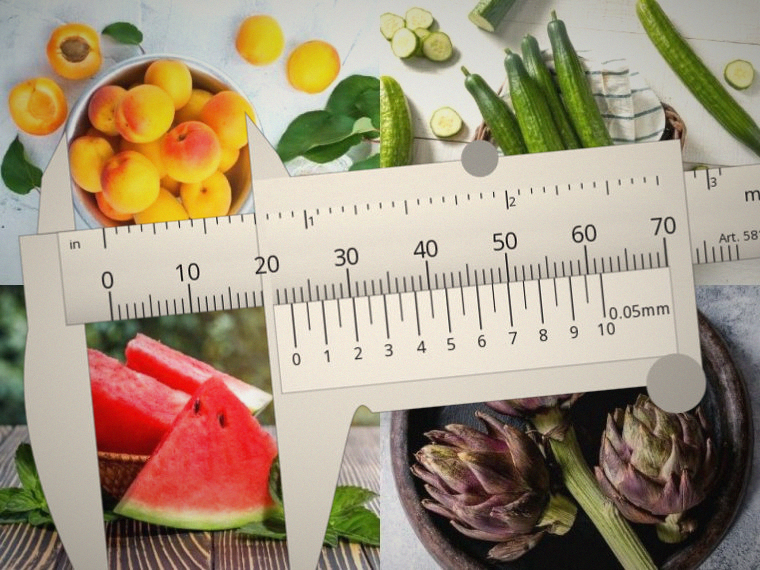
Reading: value=22.6 unit=mm
